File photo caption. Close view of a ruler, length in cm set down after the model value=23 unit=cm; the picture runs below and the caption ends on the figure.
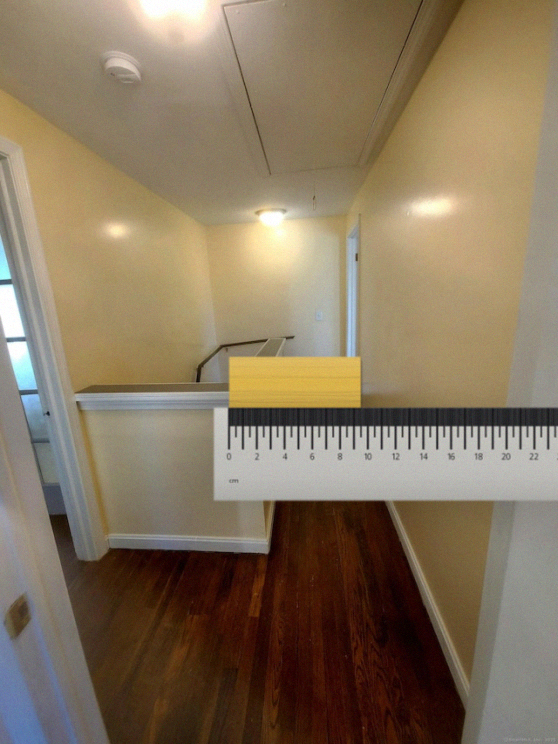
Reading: value=9.5 unit=cm
